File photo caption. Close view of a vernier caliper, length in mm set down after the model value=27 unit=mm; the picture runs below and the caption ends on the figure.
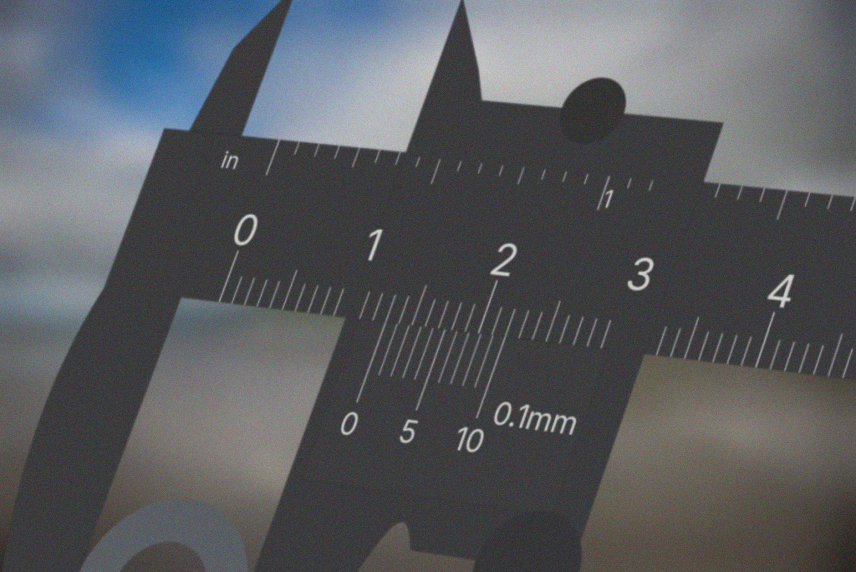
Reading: value=13.0 unit=mm
